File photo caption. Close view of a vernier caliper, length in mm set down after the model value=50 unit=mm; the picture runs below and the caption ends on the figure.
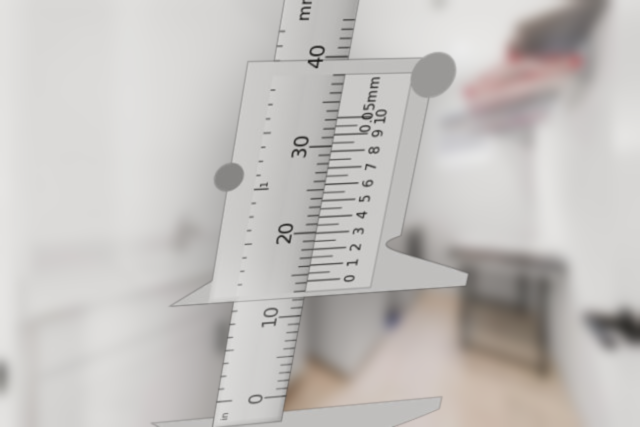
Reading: value=14.2 unit=mm
